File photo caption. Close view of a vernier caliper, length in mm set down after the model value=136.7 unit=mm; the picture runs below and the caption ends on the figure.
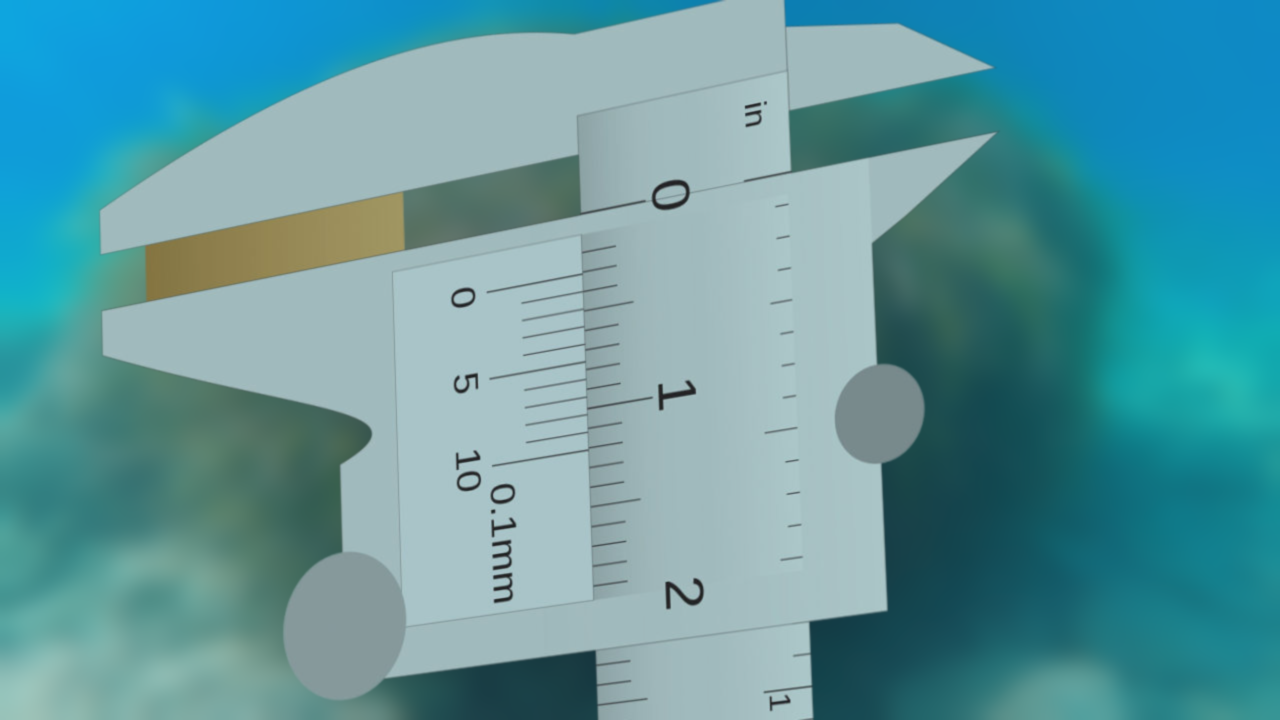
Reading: value=3.1 unit=mm
